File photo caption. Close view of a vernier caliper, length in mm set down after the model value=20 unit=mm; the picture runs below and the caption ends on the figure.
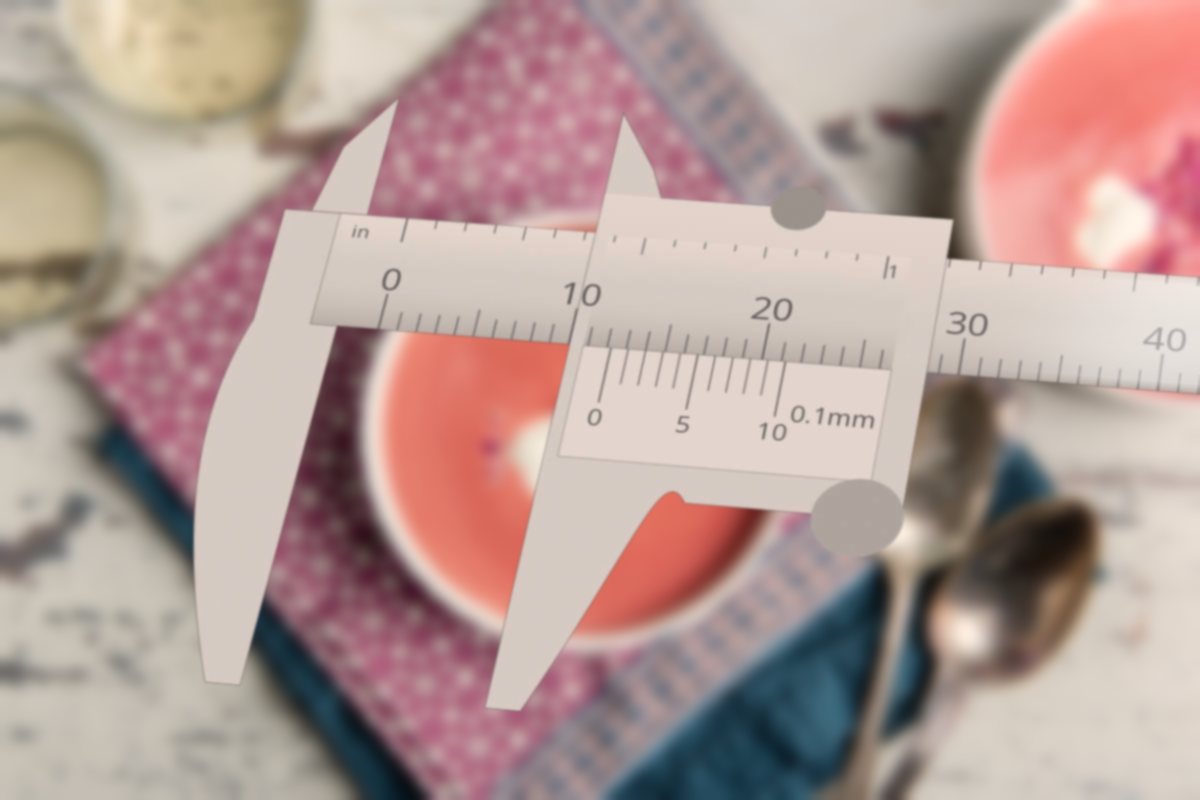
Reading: value=12.2 unit=mm
